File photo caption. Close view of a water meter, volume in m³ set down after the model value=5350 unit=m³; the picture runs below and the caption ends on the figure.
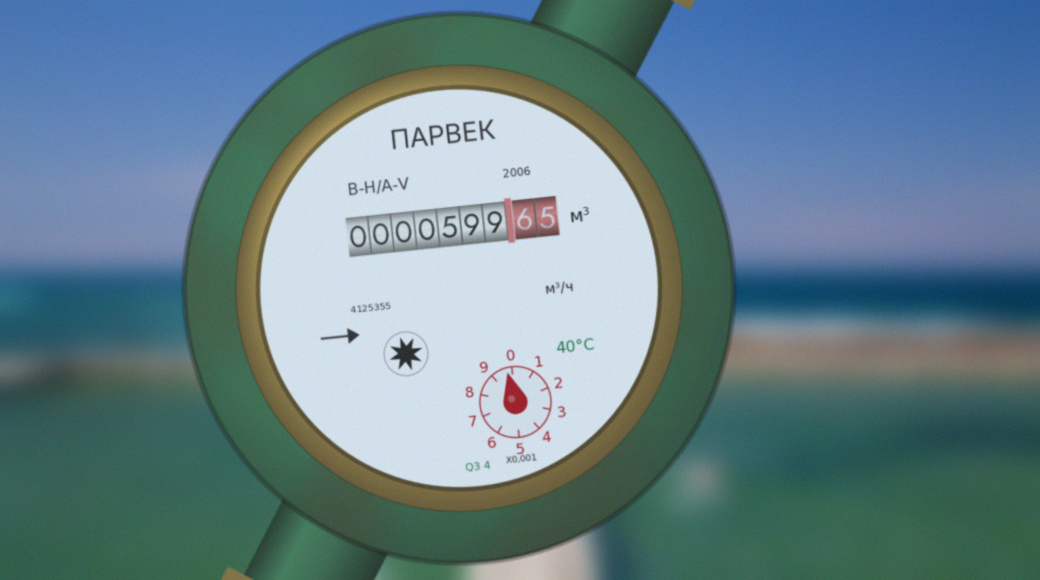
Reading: value=599.649 unit=m³
